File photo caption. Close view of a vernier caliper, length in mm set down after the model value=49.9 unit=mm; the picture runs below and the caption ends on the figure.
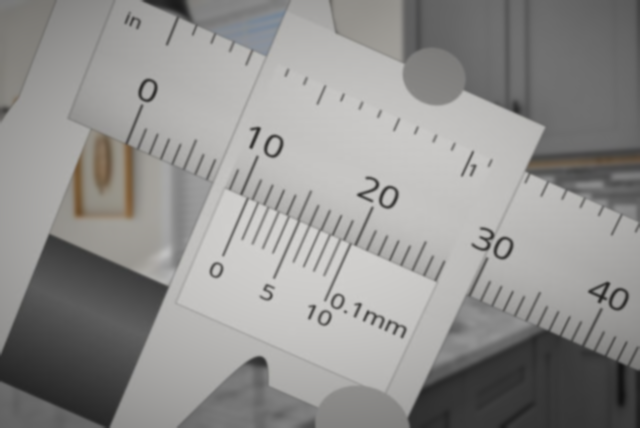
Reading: value=10.6 unit=mm
